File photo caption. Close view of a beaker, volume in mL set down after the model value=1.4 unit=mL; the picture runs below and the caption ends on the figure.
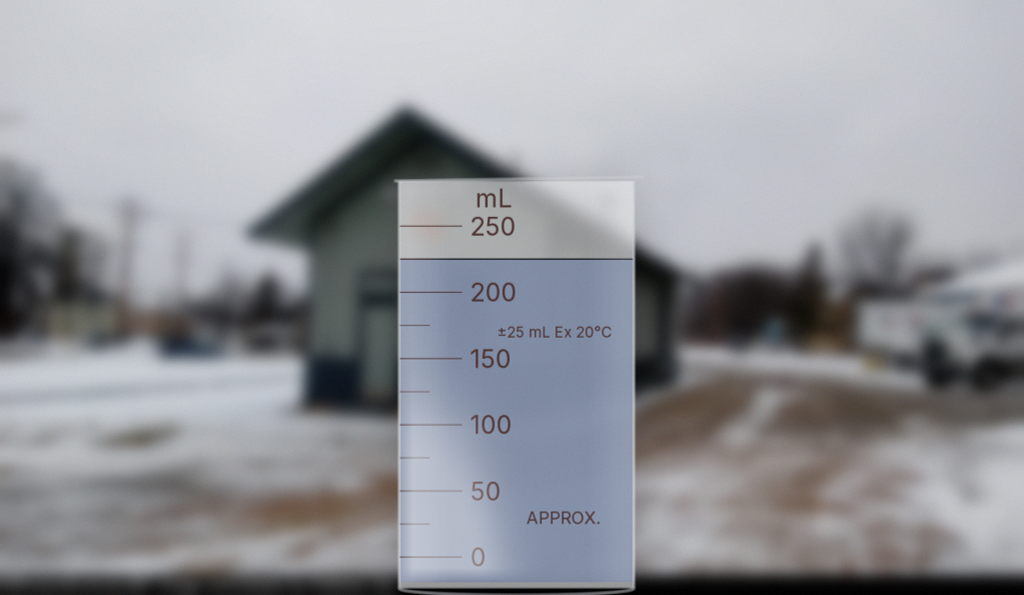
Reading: value=225 unit=mL
